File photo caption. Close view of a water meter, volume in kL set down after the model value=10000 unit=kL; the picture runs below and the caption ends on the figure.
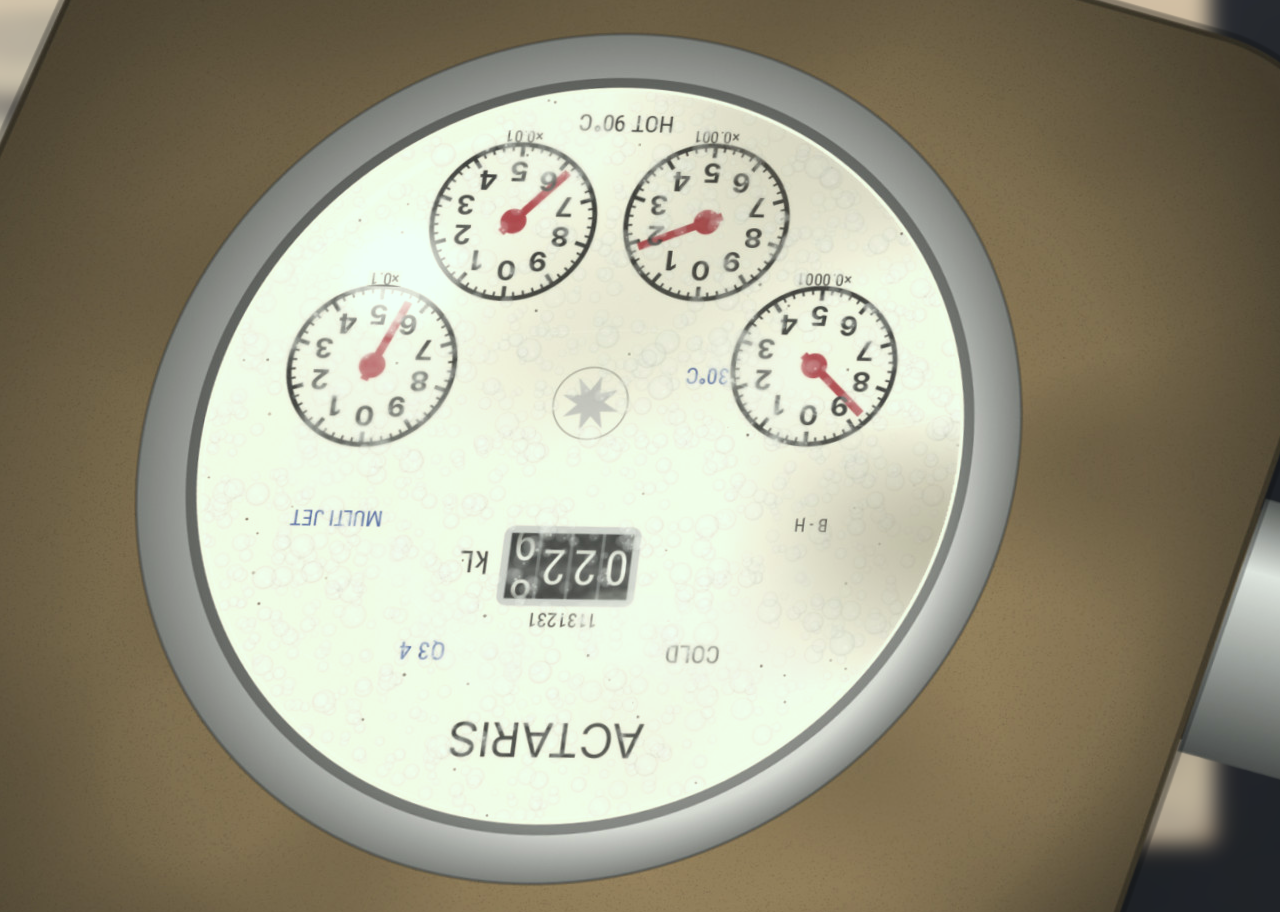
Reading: value=228.5618 unit=kL
